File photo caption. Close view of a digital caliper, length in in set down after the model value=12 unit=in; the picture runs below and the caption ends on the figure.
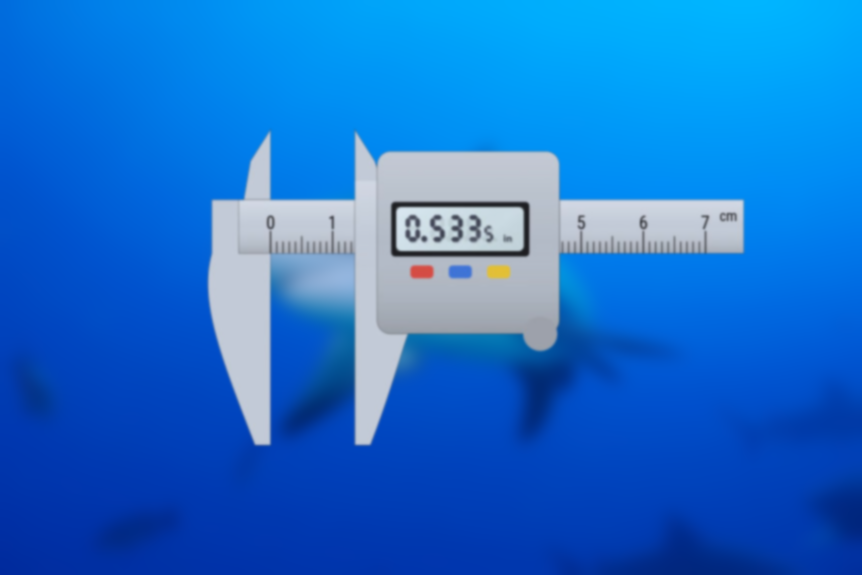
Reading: value=0.5335 unit=in
